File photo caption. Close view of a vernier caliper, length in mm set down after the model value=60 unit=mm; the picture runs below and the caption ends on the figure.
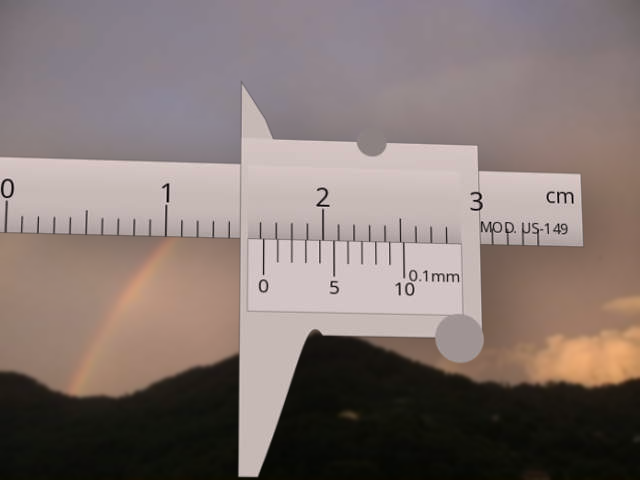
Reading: value=16.2 unit=mm
